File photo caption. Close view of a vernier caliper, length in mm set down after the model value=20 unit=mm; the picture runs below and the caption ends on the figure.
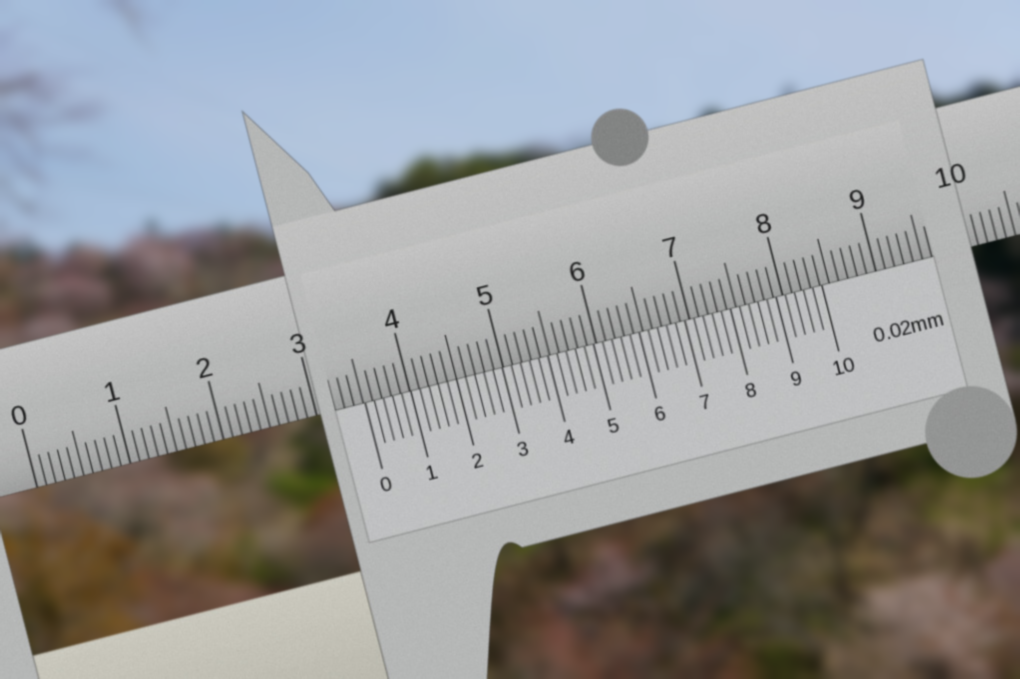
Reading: value=35.2 unit=mm
